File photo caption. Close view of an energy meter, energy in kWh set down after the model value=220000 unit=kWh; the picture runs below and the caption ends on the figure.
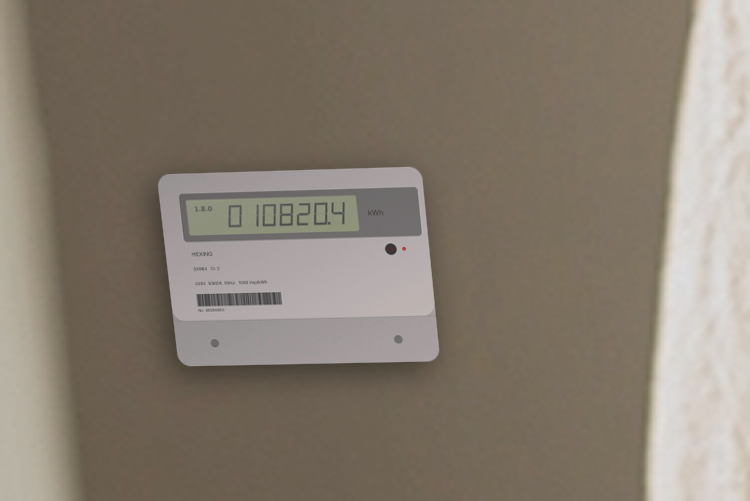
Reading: value=10820.4 unit=kWh
